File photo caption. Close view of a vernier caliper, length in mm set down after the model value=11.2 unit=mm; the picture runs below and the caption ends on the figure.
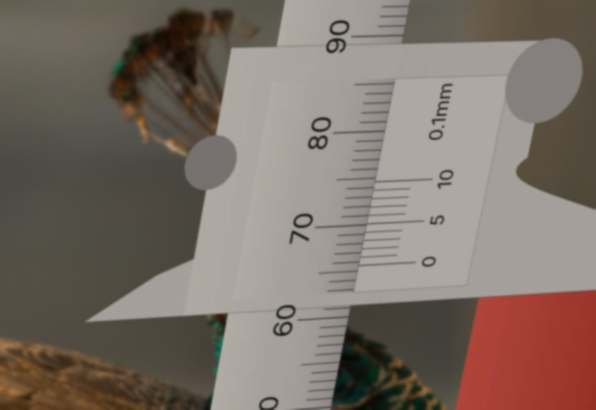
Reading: value=65.6 unit=mm
